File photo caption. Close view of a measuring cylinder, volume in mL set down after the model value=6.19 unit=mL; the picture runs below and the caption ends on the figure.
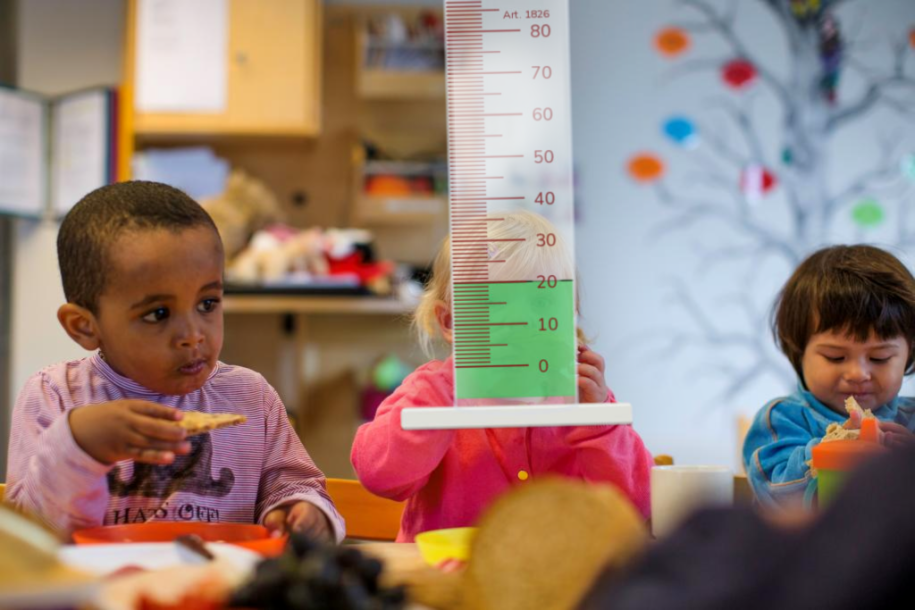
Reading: value=20 unit=mL
